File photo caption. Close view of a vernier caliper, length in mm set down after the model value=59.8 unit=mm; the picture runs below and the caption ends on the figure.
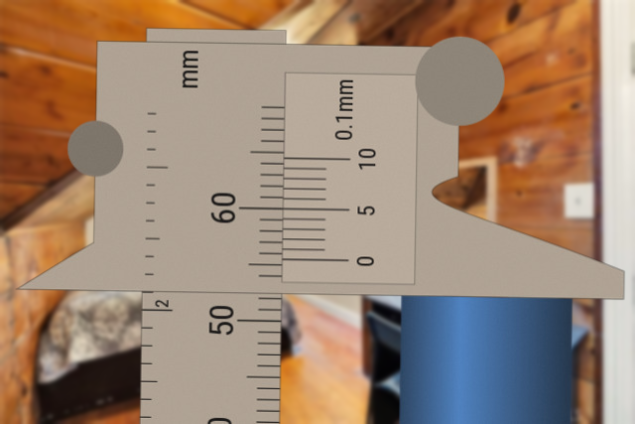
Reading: value=55.5 unit=mm
